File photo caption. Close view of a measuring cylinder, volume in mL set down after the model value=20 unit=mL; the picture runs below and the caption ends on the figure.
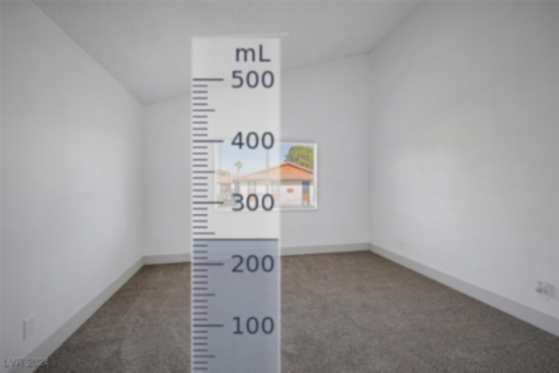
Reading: value=240 unit=mL
